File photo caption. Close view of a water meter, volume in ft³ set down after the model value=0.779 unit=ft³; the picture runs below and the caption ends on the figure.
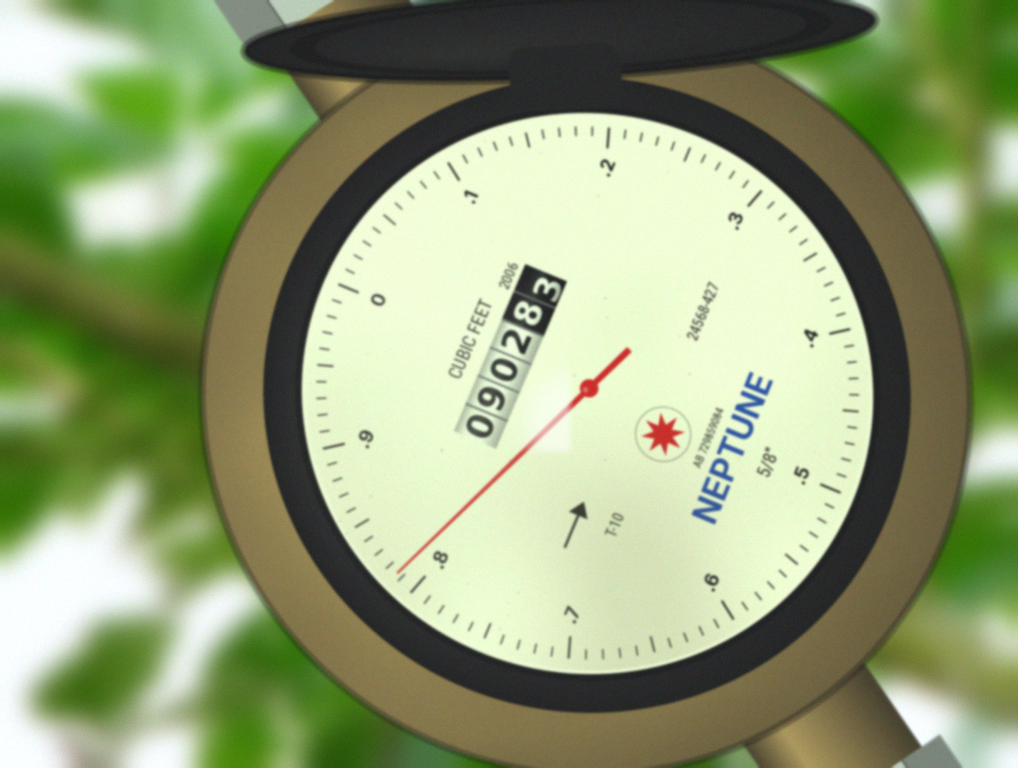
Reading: value=90282.81 unit=ft³
